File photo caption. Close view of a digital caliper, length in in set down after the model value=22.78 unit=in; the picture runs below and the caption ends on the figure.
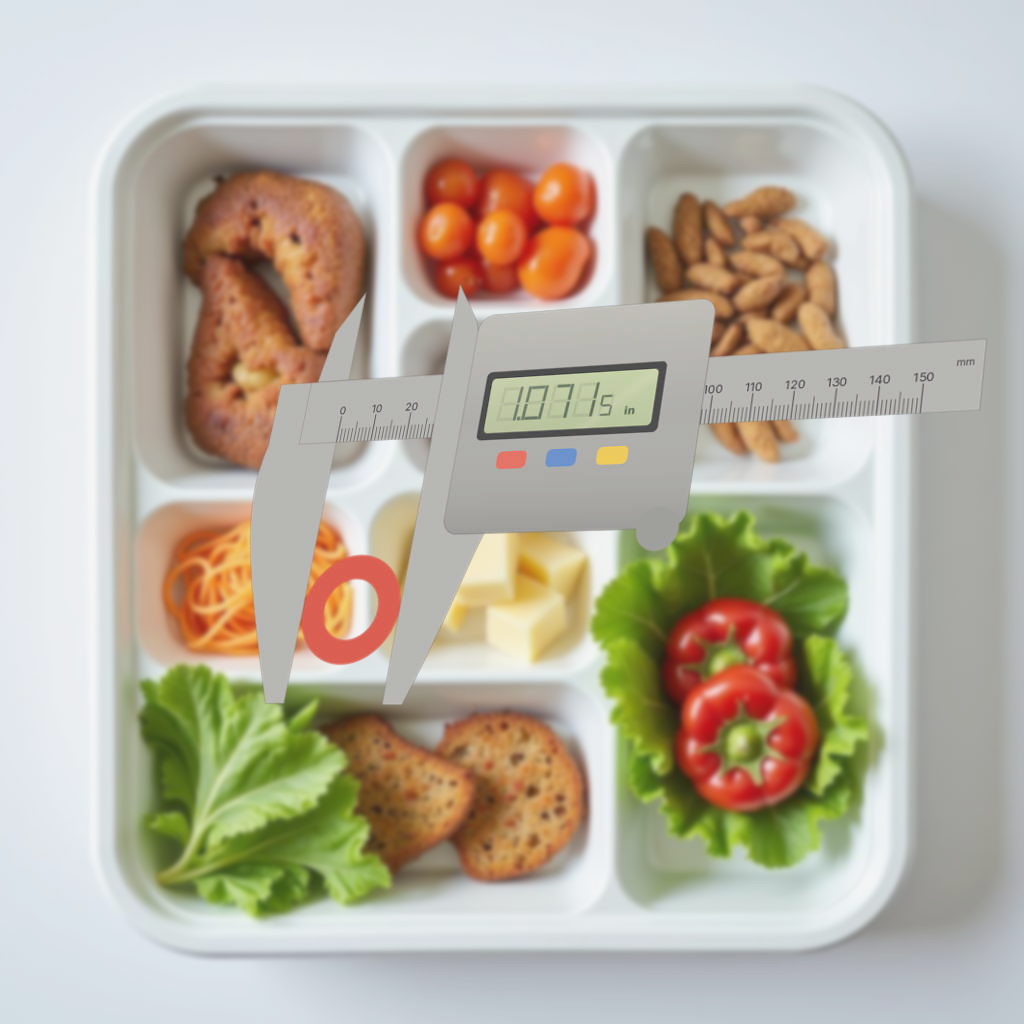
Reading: value=1.0715 unit=in
